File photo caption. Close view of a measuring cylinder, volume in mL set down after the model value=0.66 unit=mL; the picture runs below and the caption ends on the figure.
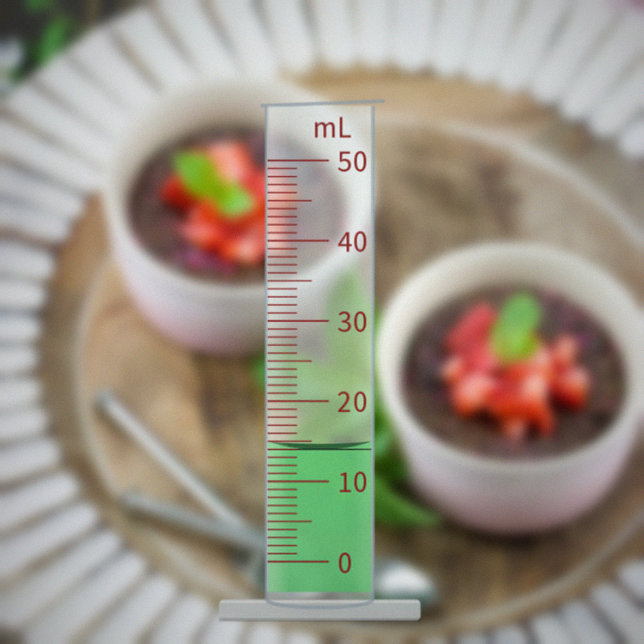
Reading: value=14 unit=mL
